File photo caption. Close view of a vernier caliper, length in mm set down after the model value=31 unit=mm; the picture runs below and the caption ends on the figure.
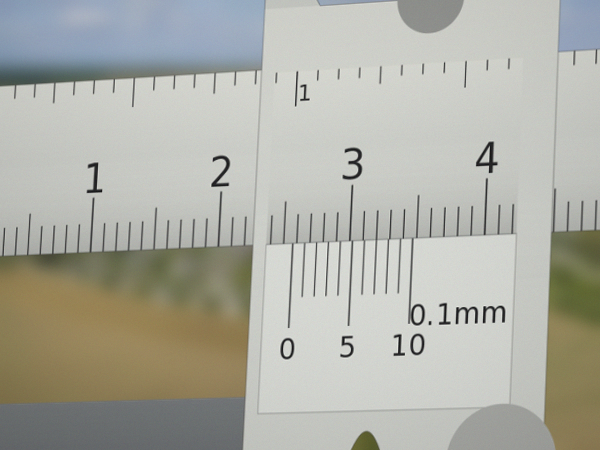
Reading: value=25.7 unit=mm
